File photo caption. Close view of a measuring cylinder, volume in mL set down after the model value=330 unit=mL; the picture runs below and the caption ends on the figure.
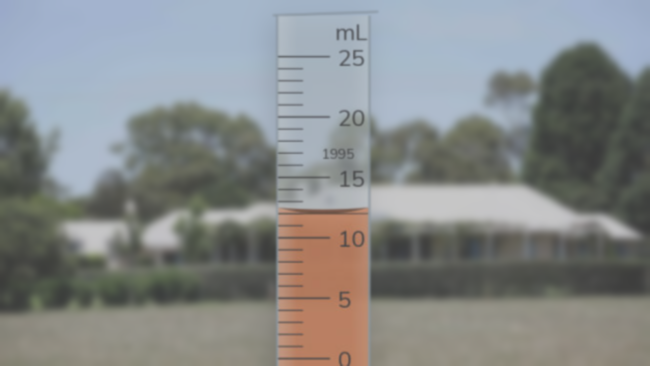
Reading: value=12 unit=mL
